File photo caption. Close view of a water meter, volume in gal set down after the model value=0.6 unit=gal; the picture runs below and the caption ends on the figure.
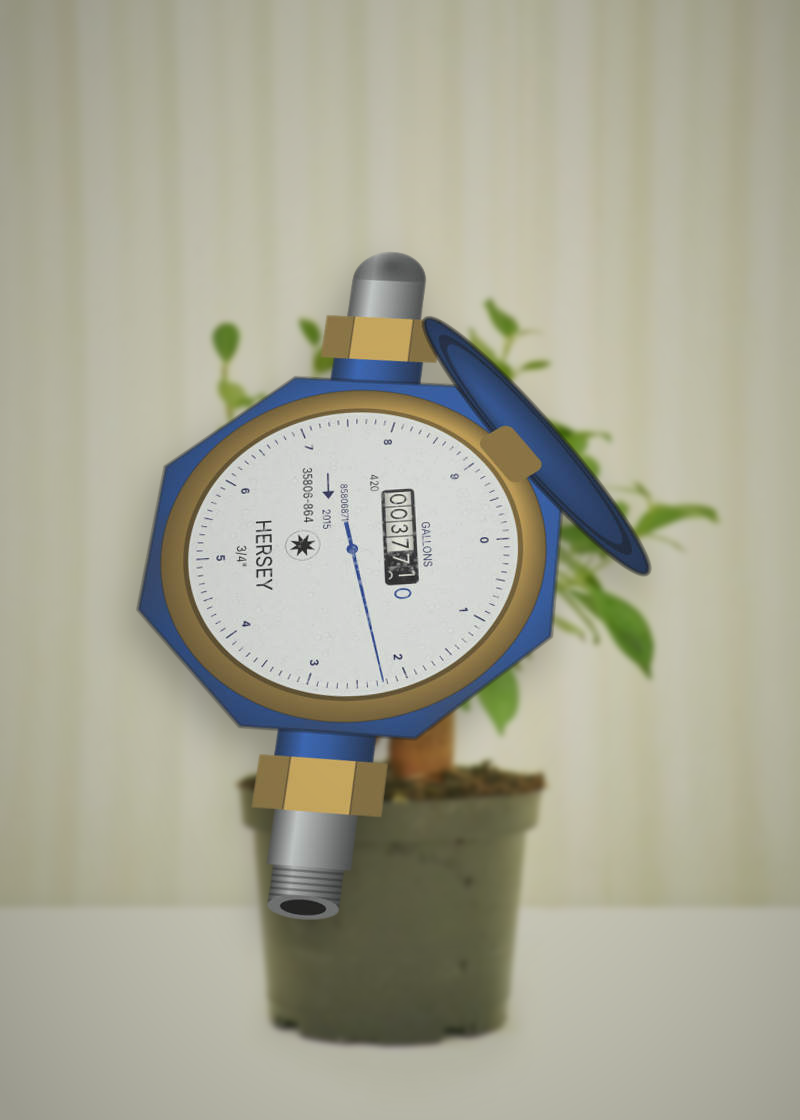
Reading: value=37712.2 unit=gal
